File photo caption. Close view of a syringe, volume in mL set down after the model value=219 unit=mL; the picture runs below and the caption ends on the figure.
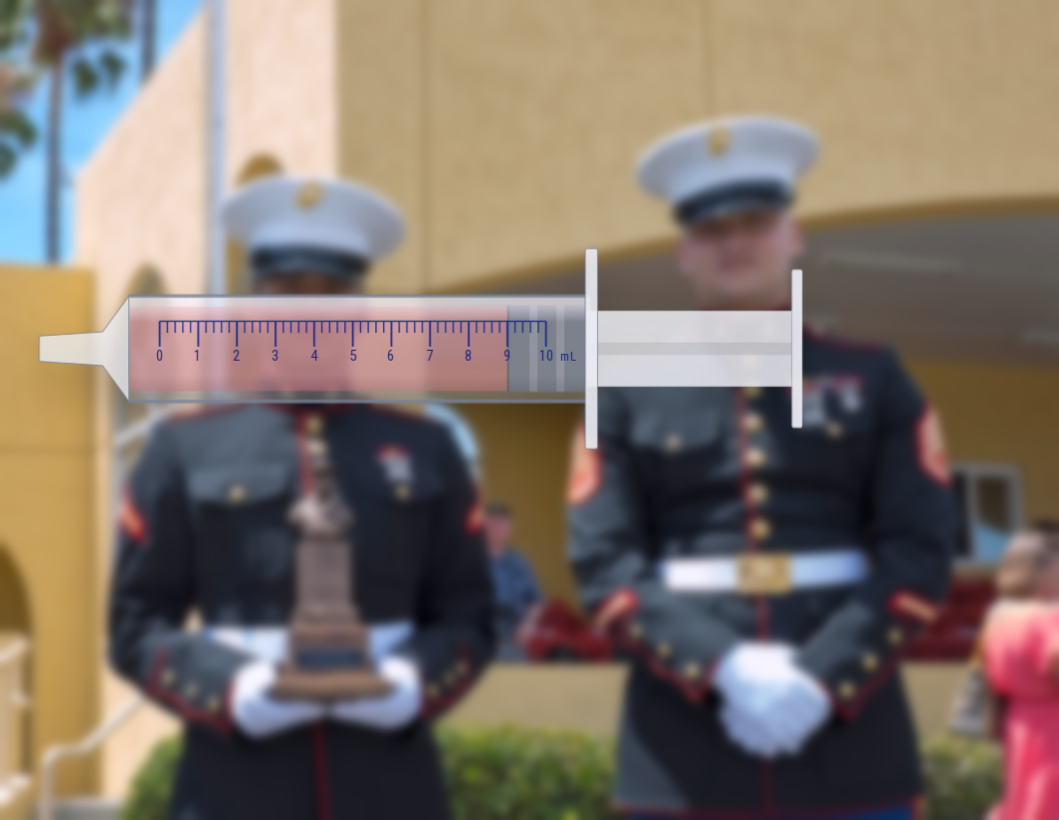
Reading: value=9 unit=mL
